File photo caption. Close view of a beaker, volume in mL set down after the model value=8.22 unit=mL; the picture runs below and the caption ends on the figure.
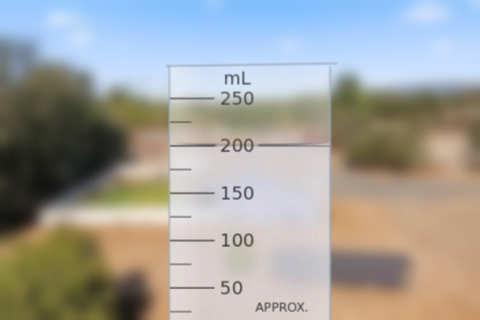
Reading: value=200 unit=mL
